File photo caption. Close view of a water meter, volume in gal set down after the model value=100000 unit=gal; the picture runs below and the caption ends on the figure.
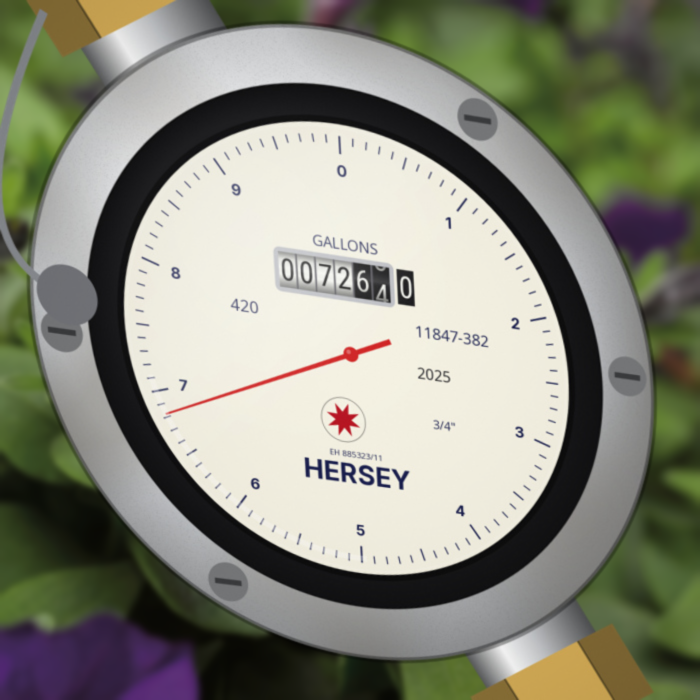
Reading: value=72636.8 unit=gal
